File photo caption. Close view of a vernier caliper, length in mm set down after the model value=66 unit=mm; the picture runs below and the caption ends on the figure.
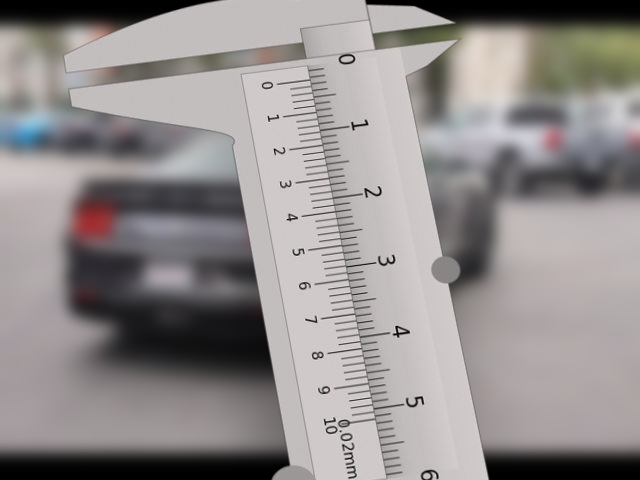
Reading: value=2.4 unit=mm
